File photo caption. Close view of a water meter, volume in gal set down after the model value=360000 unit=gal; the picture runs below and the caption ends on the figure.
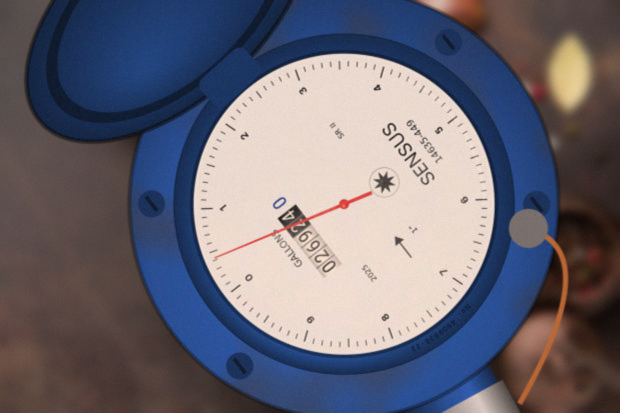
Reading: value=269240.4 unit=gal
